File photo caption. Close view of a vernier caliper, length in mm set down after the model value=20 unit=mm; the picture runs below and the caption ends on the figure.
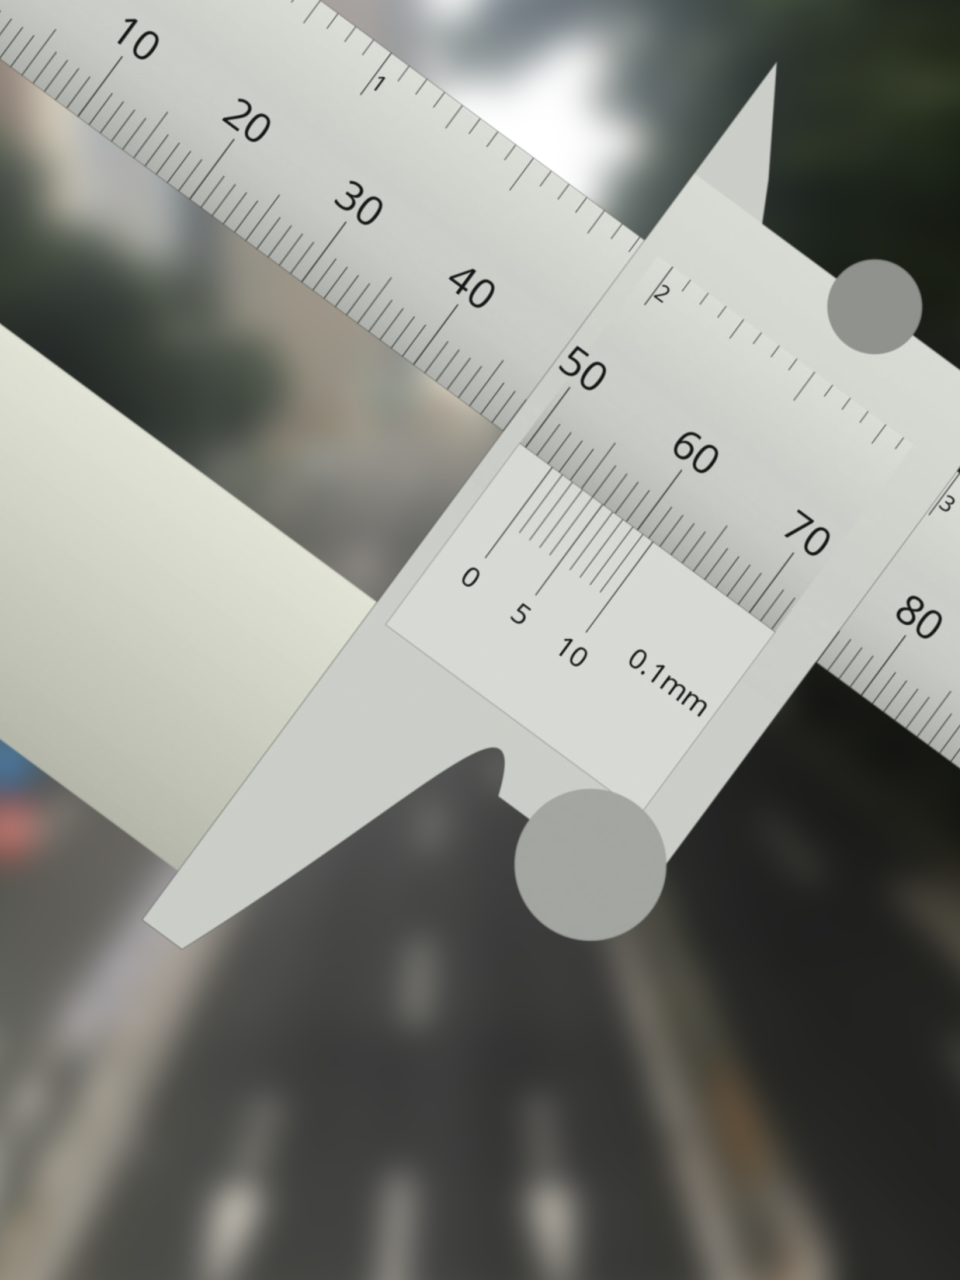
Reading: value=52.4 unit=mm
